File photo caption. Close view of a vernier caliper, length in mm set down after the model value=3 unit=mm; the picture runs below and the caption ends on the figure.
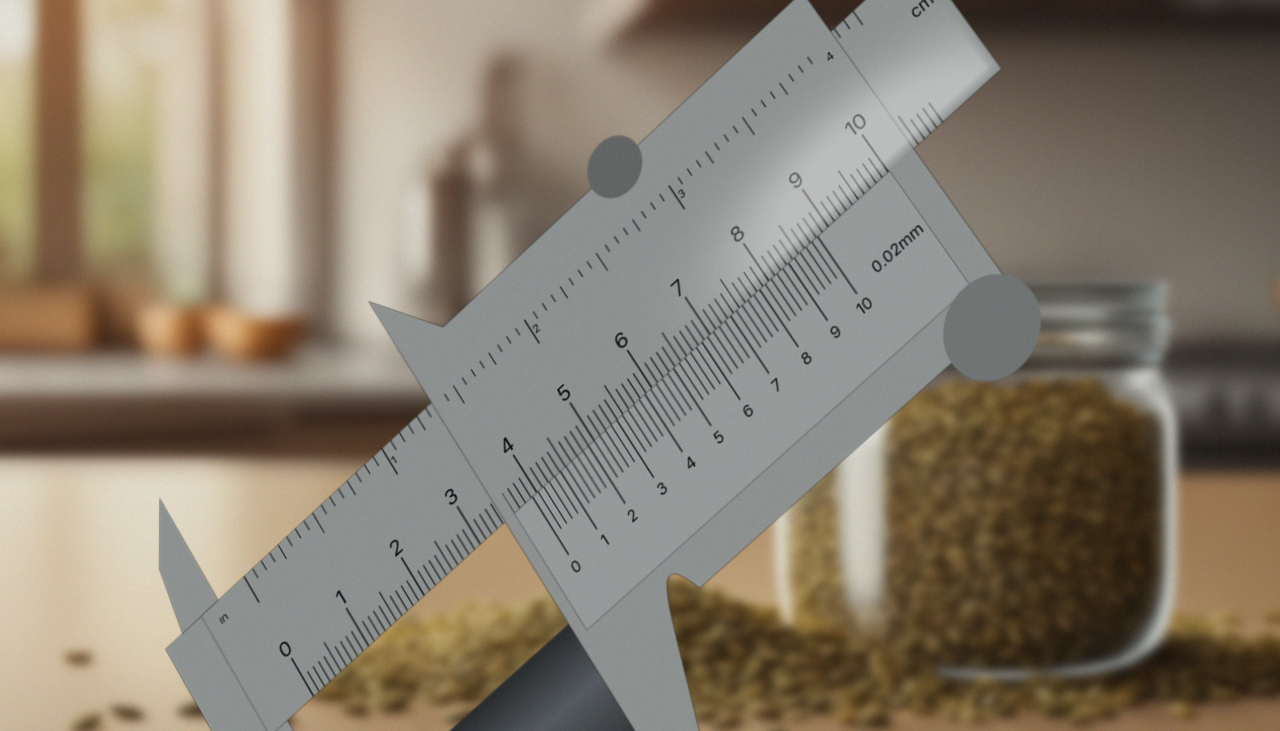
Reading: value=39.2 unit=mm
